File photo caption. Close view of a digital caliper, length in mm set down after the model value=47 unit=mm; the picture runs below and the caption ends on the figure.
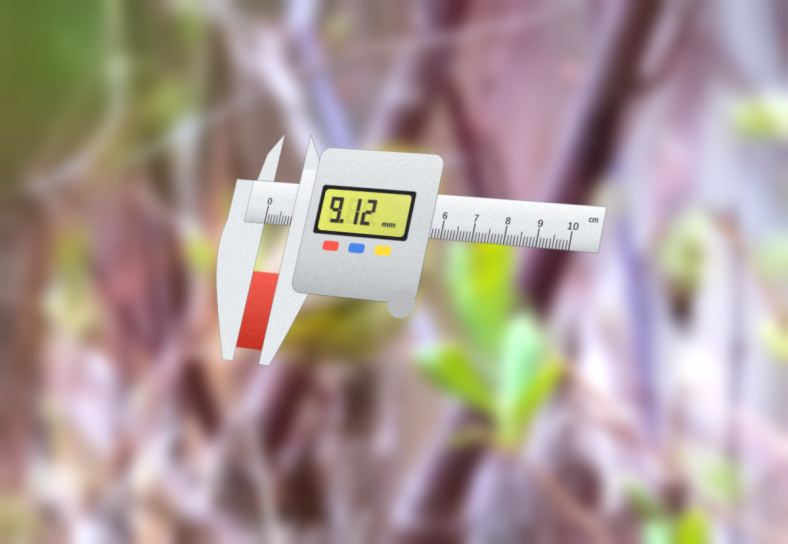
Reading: value=9.12 unit=mm
